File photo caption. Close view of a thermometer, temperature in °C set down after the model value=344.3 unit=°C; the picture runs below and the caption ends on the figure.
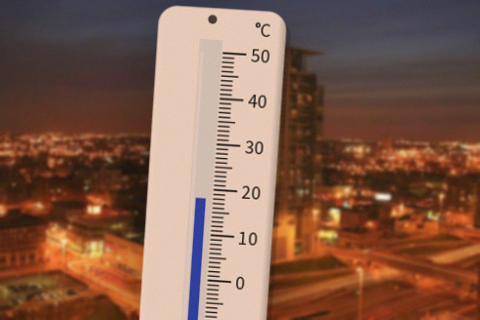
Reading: value=18 unit=°C
